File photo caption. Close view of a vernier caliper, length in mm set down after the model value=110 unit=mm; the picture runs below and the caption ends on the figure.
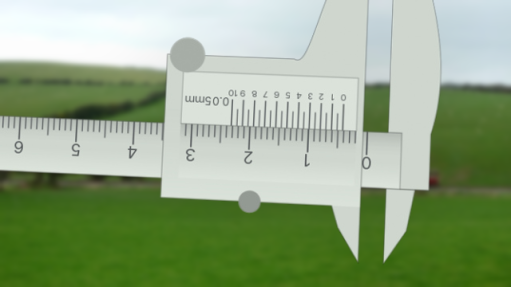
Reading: value=4.2 unit=mm
